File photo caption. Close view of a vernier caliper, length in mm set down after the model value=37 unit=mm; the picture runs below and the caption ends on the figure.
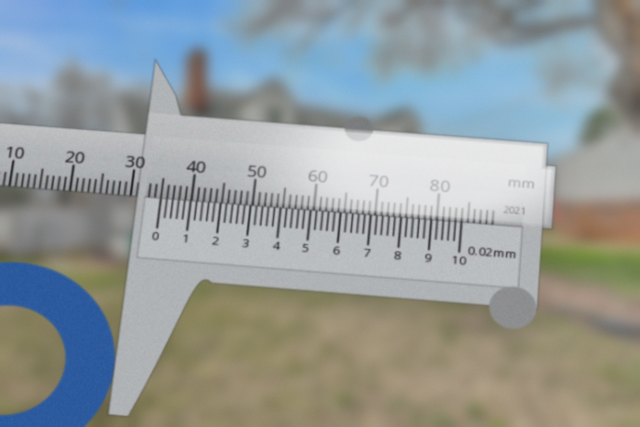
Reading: value=35.0 unit=mm
